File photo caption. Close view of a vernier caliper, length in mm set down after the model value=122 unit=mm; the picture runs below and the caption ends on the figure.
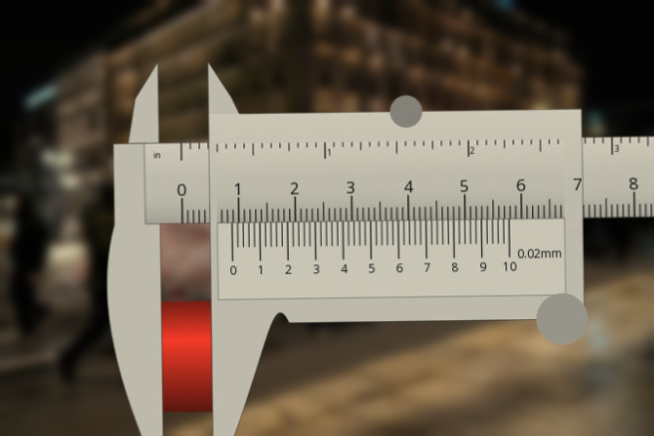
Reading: value=8.8 unit=mm
